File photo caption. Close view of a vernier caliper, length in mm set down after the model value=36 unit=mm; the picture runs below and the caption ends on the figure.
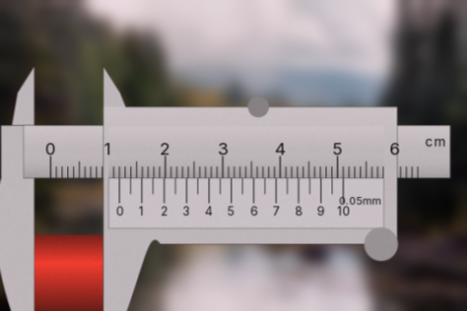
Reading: value=12.0 unit=mm
